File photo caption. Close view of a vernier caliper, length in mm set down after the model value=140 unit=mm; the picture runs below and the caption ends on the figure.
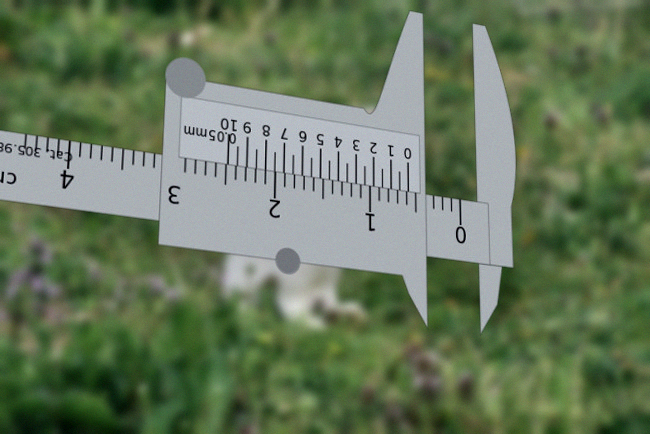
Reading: value=5.8 unit=mm
